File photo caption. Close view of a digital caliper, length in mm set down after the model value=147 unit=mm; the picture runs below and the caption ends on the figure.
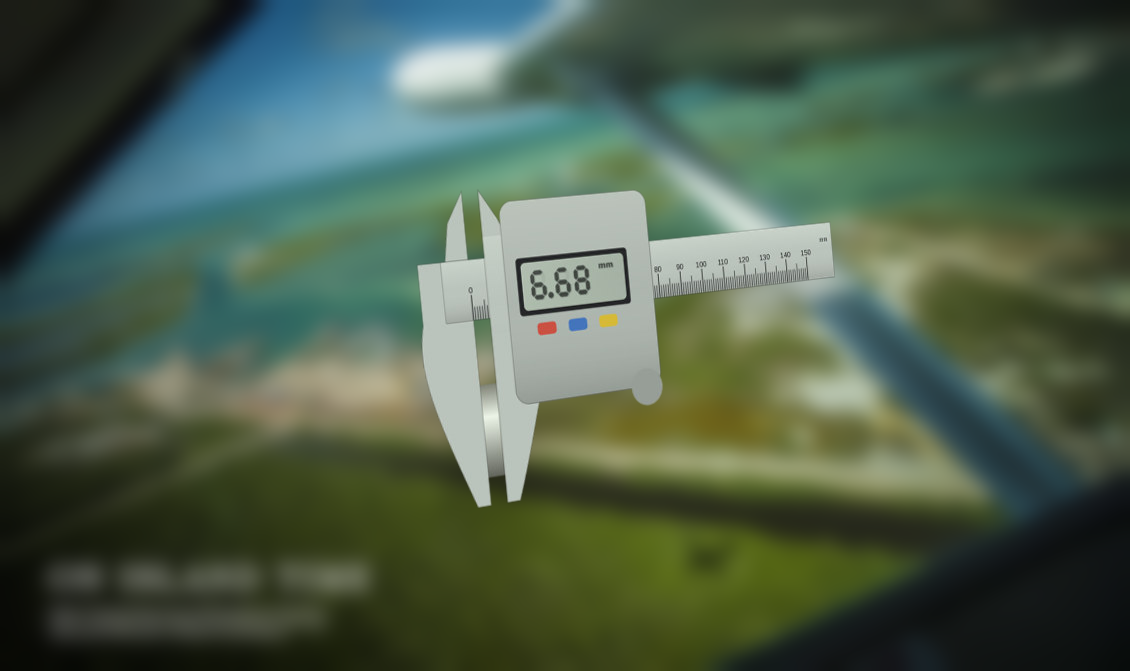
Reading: value=6.68 unit=mm
